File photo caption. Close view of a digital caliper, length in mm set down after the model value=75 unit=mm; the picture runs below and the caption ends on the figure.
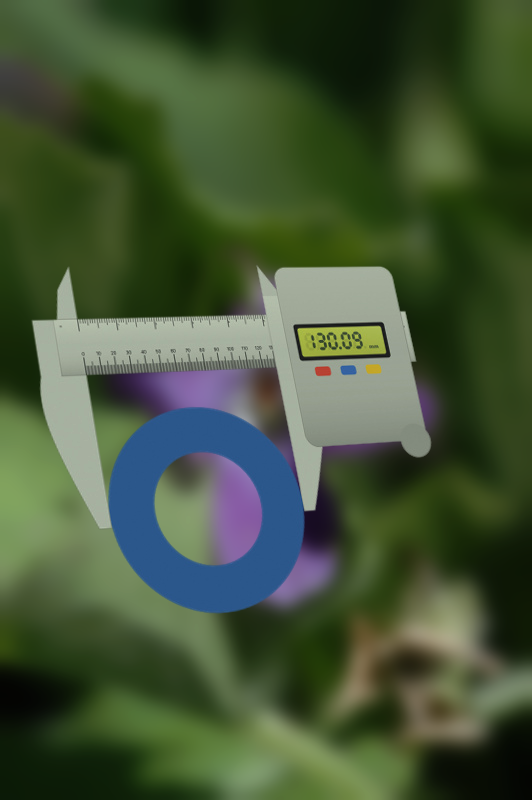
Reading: value=130.09 unit=mm
